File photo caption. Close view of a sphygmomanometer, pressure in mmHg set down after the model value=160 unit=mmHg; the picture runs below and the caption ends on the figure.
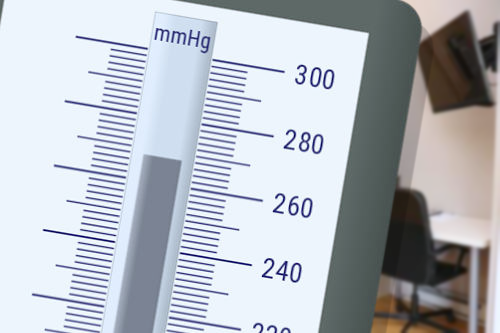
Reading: value=268 unit=mmHg
